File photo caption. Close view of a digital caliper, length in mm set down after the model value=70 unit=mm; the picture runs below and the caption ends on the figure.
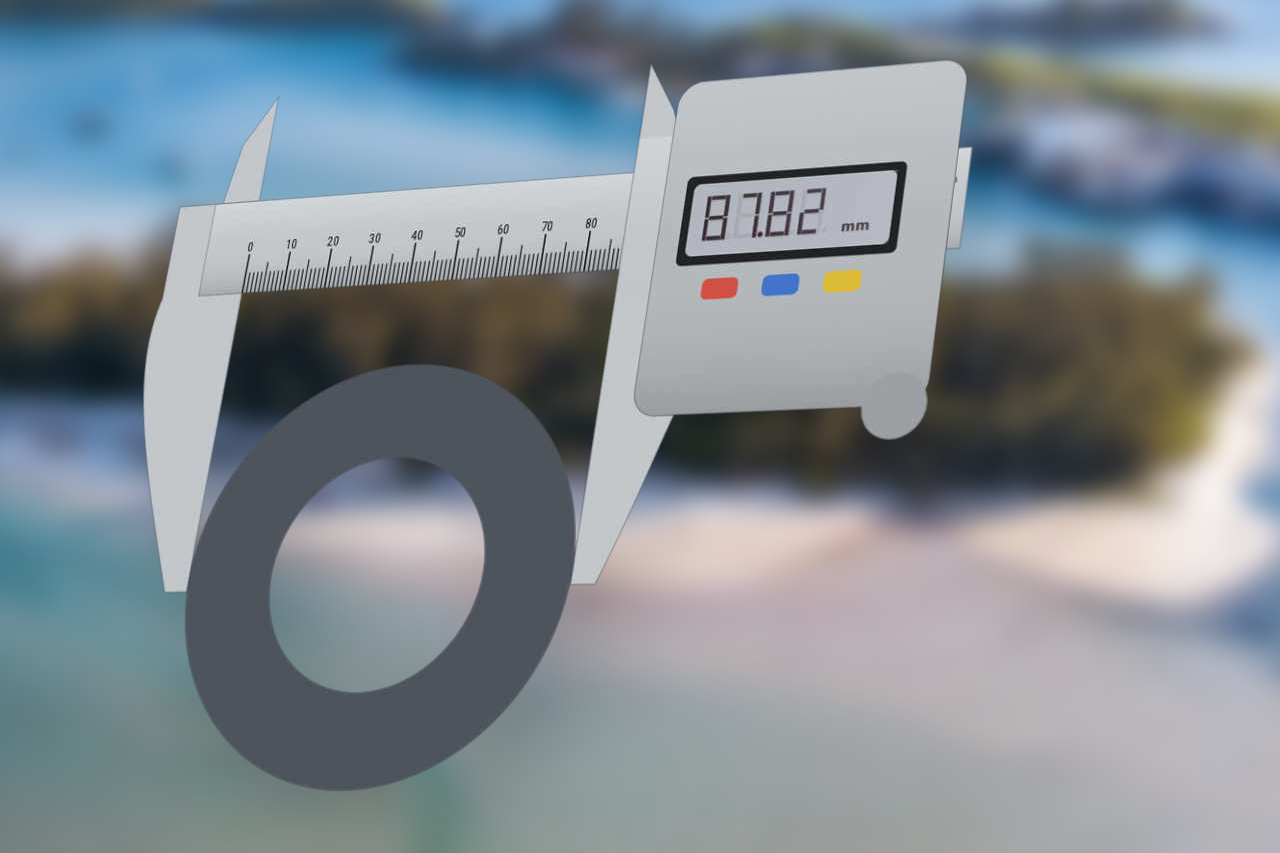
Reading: value=87.82 unit=mm
